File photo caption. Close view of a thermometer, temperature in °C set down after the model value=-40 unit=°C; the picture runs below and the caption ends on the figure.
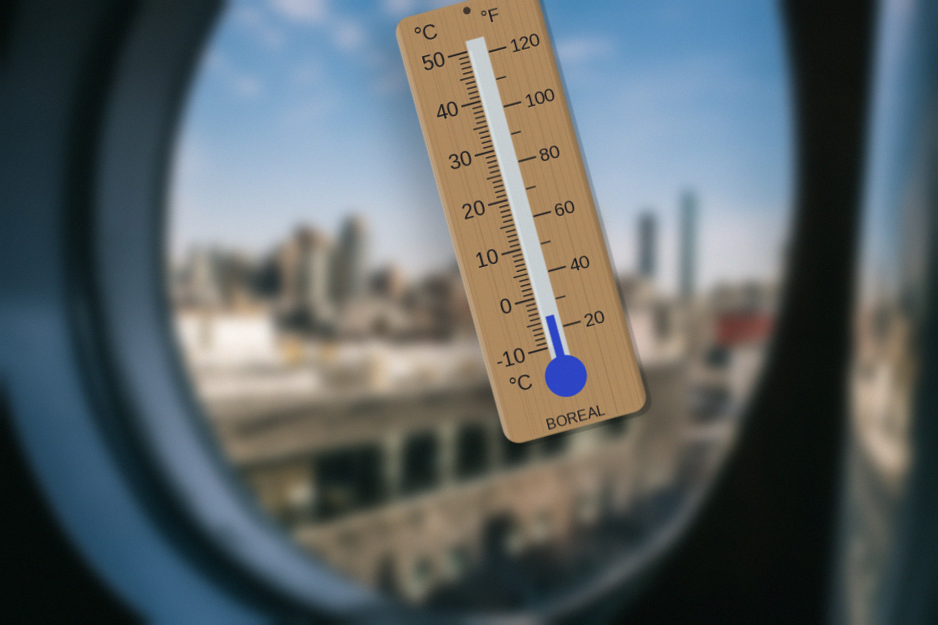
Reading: value=-4 unit=°C
